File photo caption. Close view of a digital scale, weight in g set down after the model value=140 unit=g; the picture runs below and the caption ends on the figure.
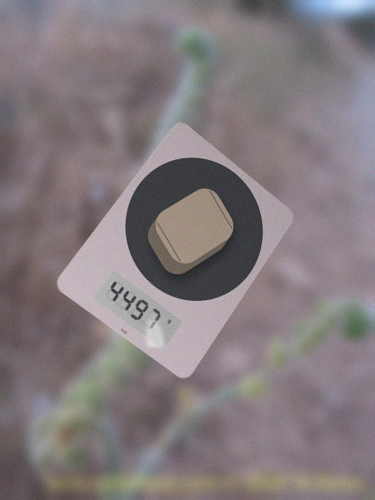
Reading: value=4497 unit=g
